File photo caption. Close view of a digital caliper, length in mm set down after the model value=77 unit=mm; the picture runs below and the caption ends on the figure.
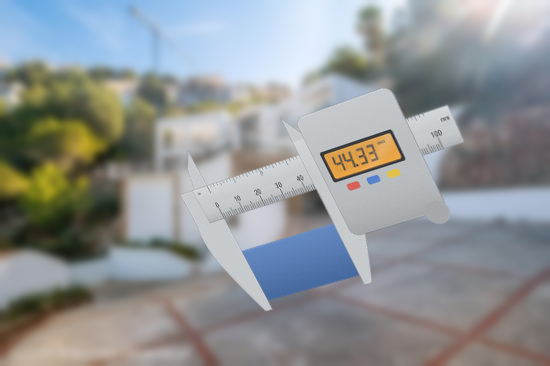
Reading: value=44.33 unit=mm
